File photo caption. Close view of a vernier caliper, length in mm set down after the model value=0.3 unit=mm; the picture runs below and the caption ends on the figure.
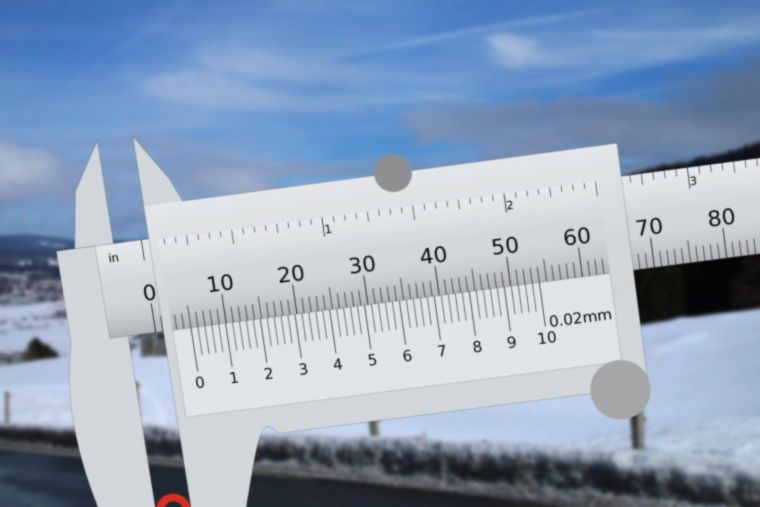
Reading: value=5.0 unit=mm
